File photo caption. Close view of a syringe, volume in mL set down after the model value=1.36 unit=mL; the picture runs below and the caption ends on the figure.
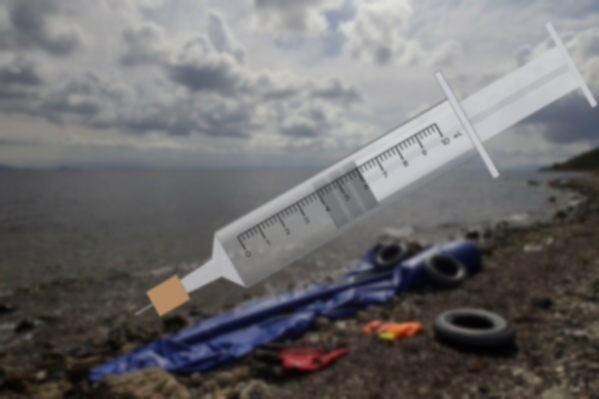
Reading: value=4 unit=mL
